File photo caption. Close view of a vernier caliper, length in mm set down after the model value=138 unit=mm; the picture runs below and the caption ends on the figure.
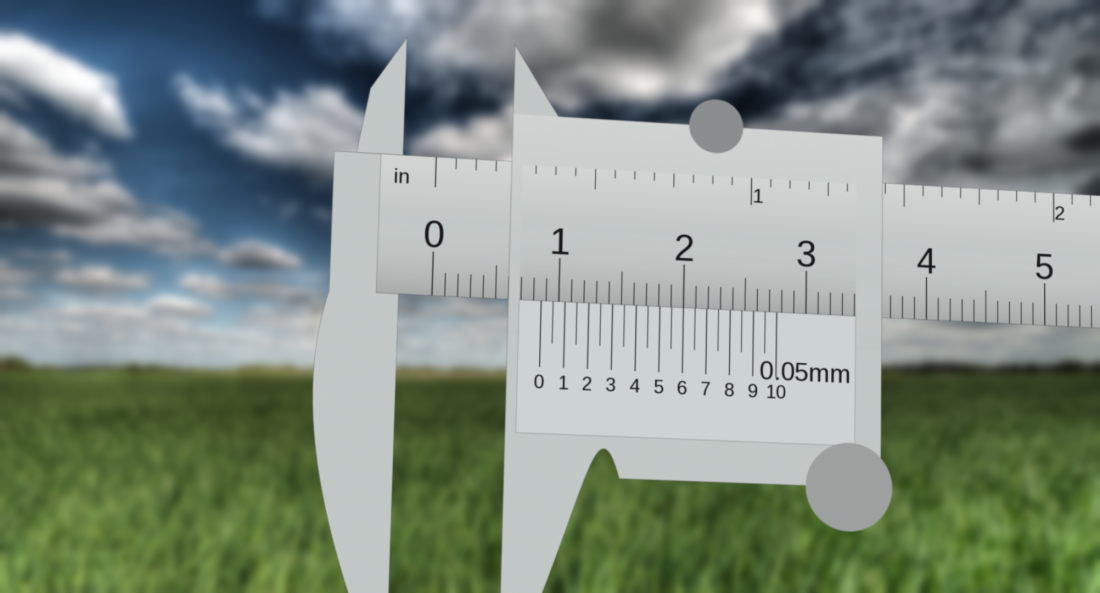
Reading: value=8.6 unit=mm
